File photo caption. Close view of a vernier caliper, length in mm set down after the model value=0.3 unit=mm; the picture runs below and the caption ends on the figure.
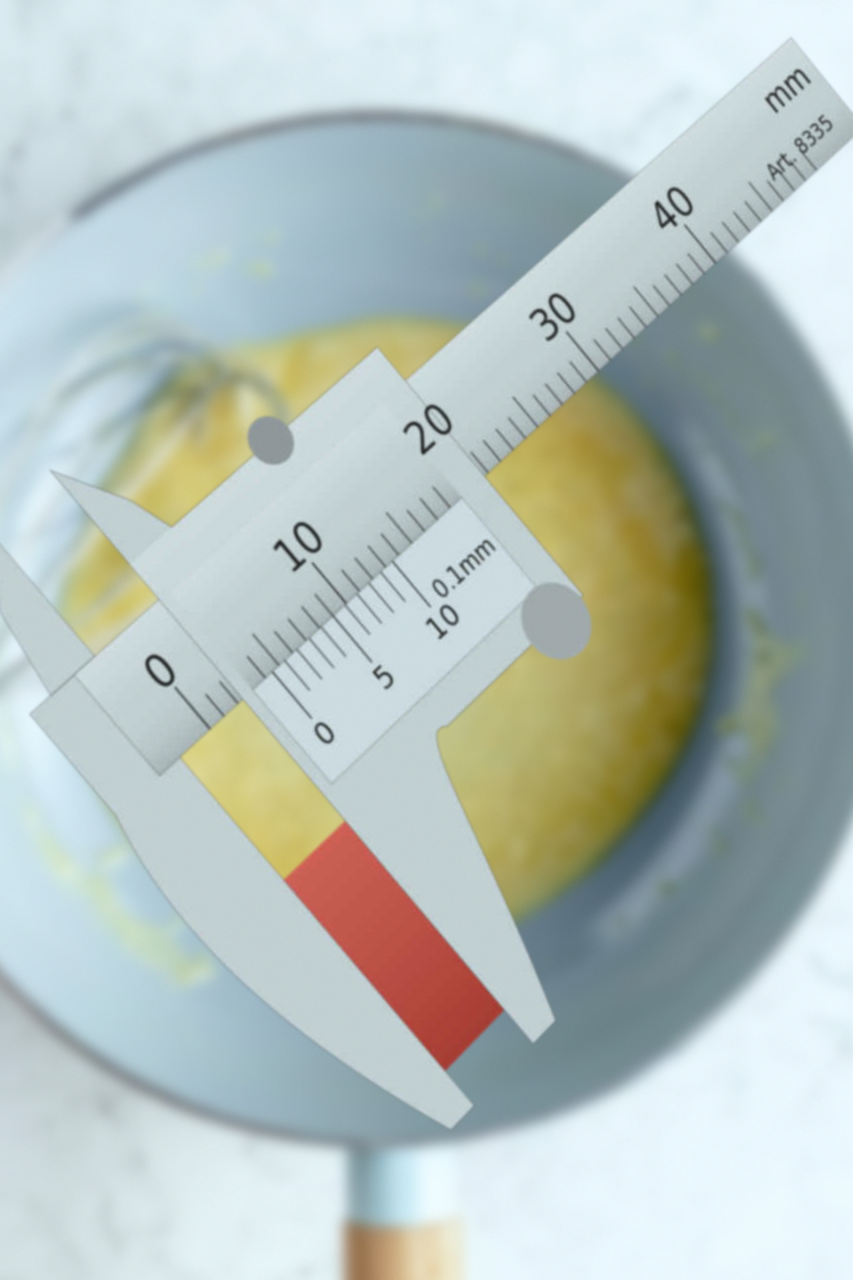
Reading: value=4.5 unit=mm
